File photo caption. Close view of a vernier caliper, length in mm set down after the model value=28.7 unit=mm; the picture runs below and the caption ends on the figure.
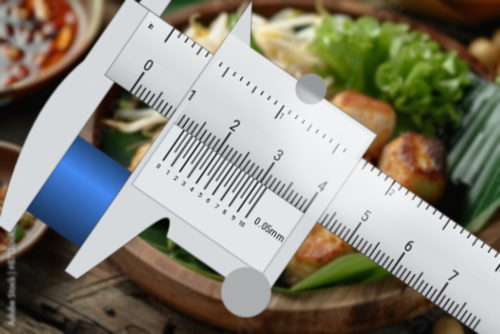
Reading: value=12.5 unit=mm
